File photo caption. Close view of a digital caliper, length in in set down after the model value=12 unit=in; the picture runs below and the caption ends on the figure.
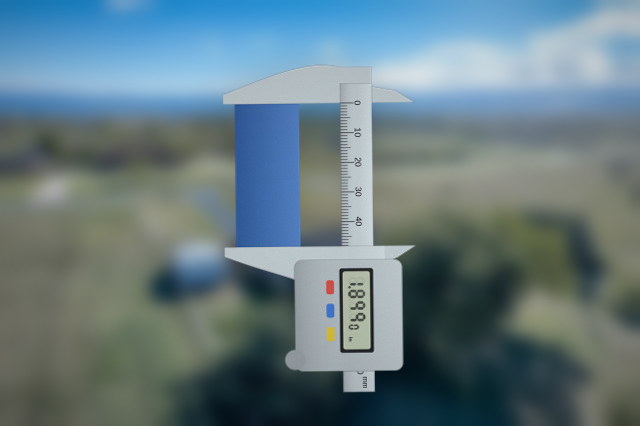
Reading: value=1.8990 unit=in
